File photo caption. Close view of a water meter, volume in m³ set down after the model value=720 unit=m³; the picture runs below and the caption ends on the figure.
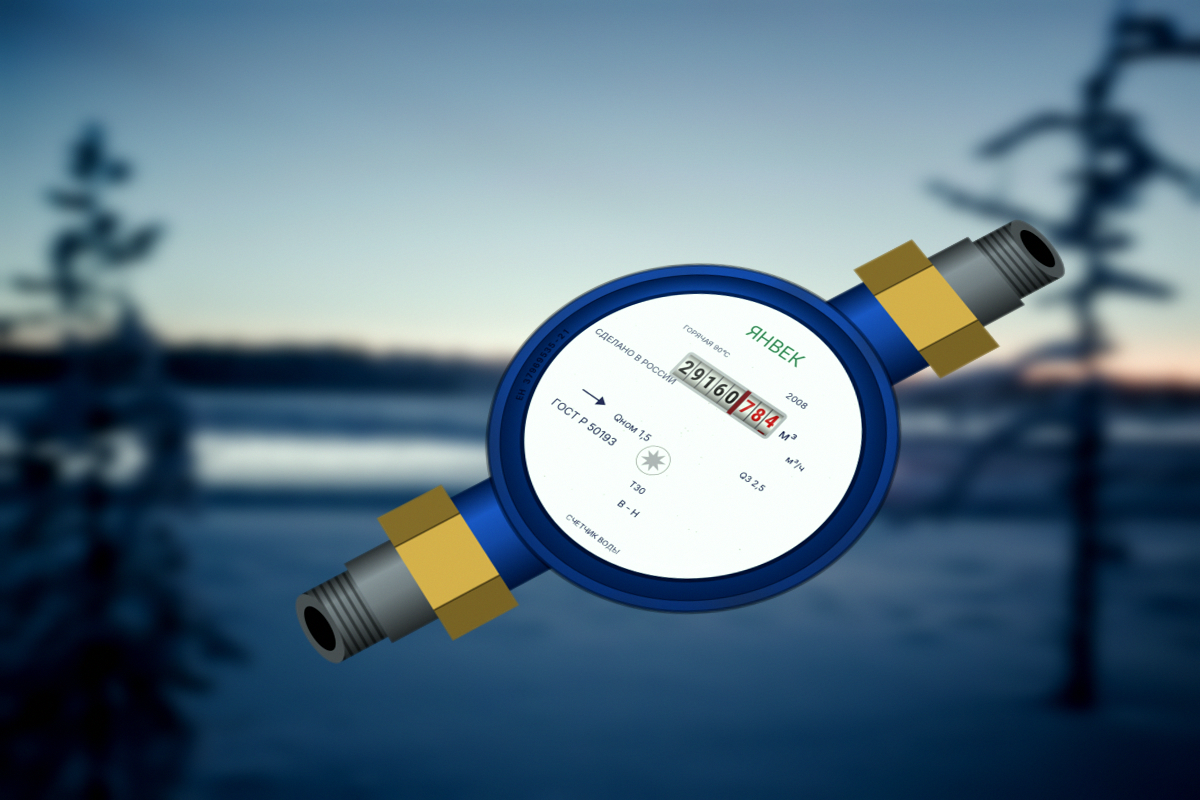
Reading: value=29160.784 unit=m³
